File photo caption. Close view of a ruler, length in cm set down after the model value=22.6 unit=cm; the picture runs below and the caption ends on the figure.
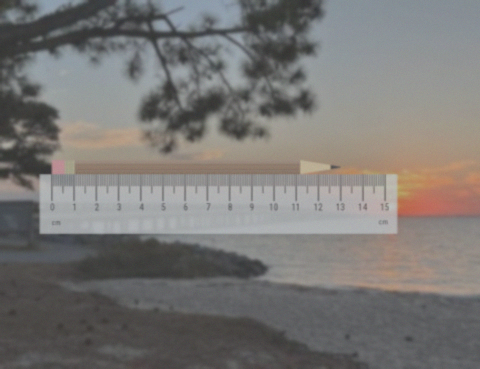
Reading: value=13 unit=cm
